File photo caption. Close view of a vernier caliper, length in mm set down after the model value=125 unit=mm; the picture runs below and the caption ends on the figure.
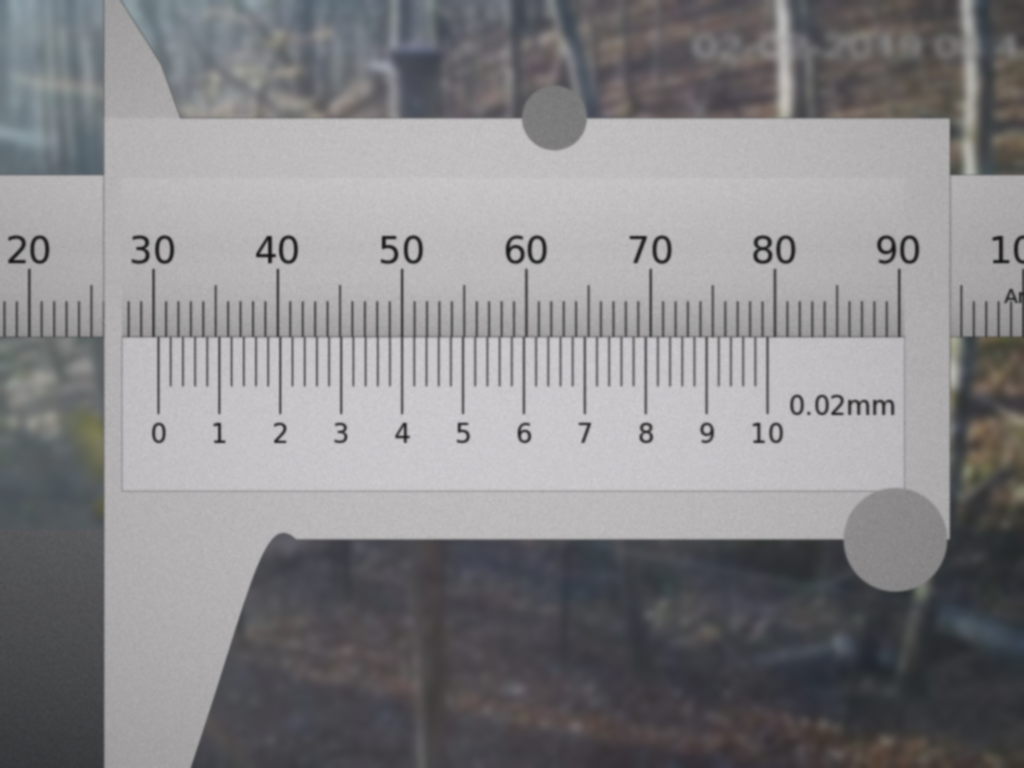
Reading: value=30.4 unit=mm
